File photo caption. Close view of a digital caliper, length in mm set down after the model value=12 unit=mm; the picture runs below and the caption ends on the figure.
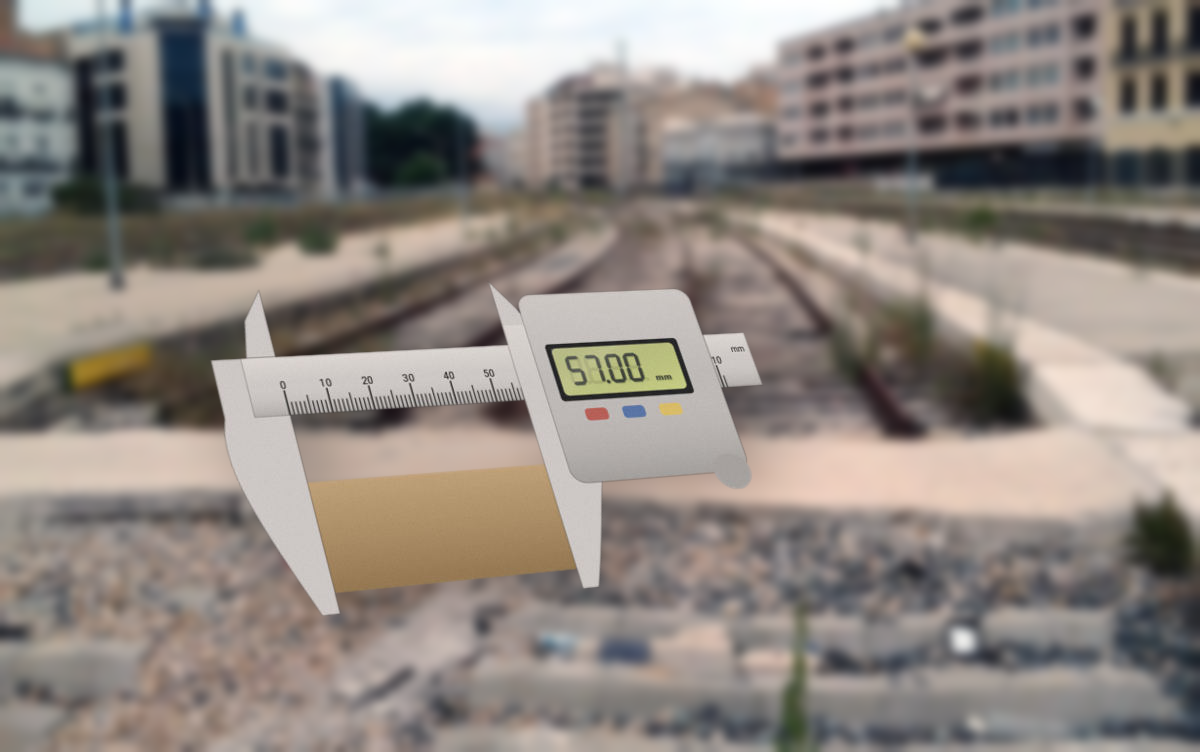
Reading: value=57.00 unit=mm
